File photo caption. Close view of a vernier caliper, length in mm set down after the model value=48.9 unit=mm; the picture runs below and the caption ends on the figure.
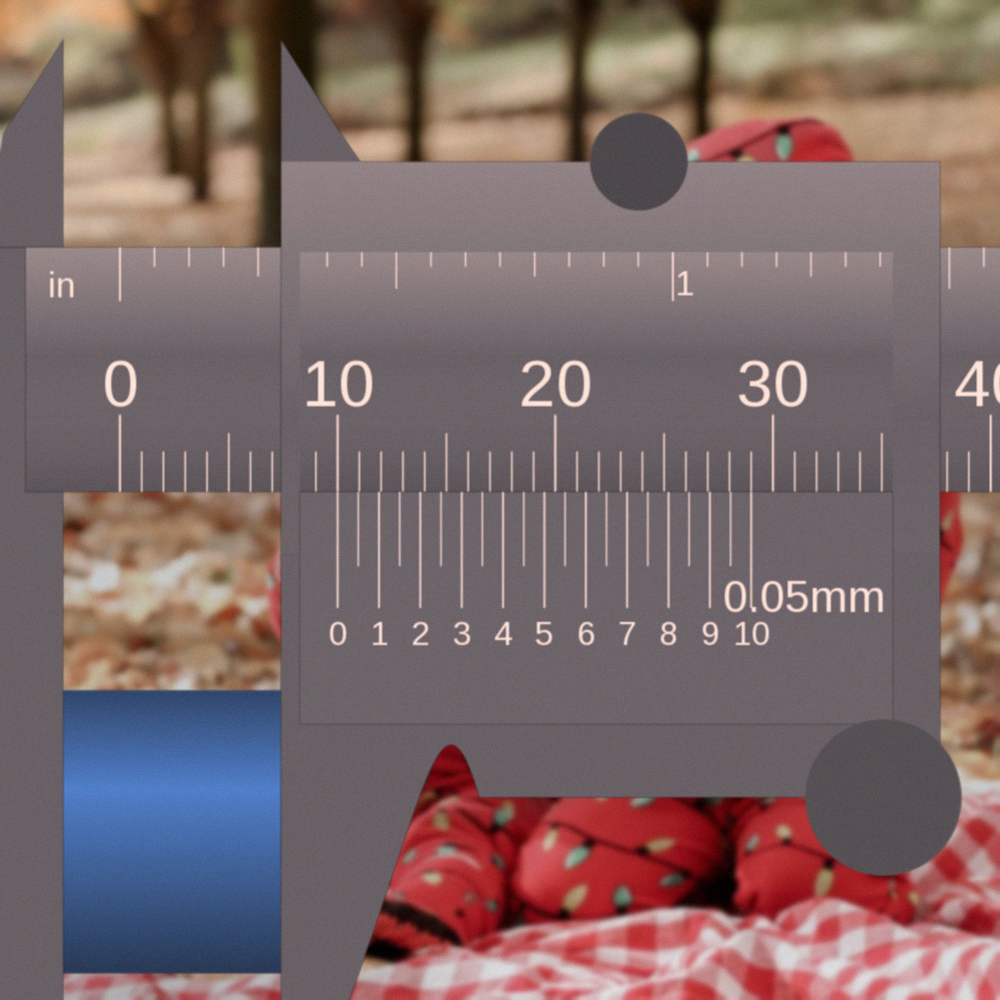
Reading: value=10.0 unit=mm
